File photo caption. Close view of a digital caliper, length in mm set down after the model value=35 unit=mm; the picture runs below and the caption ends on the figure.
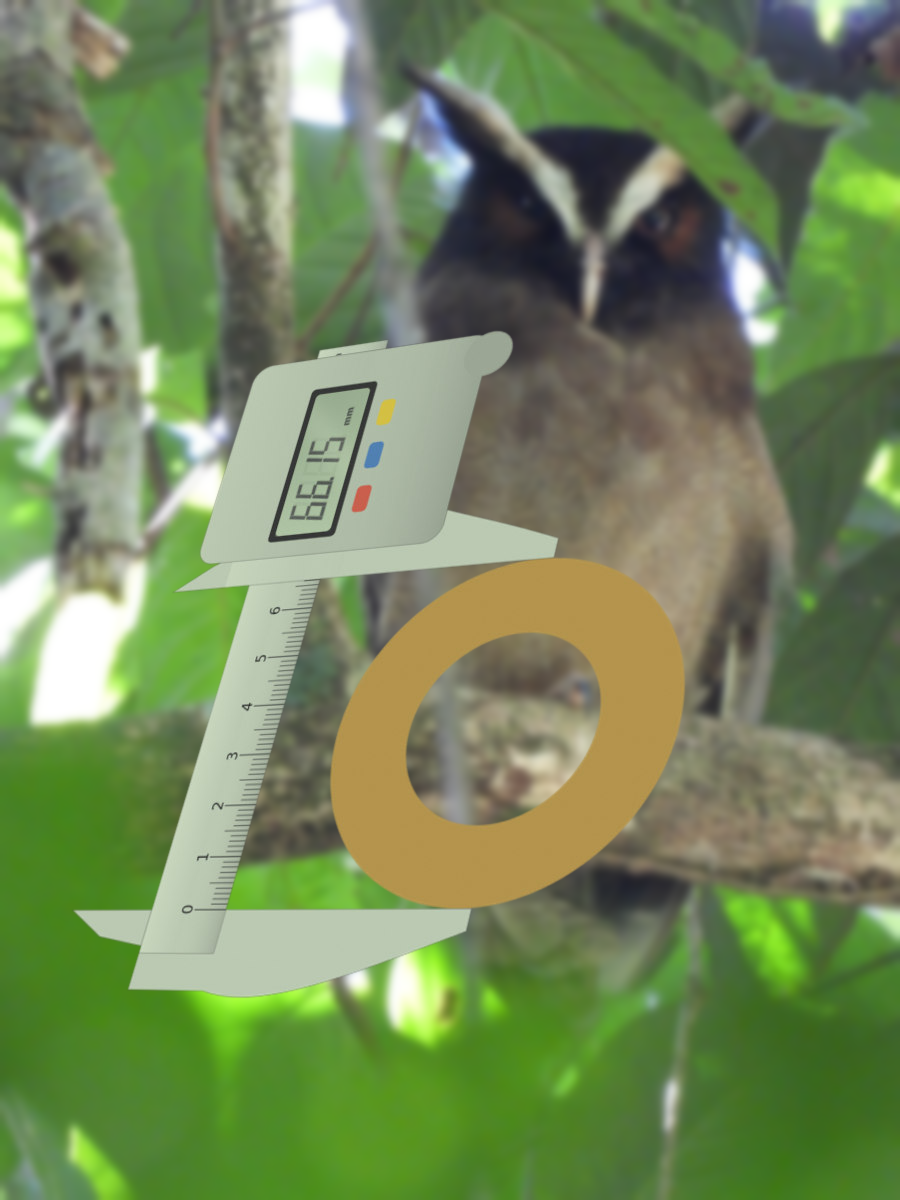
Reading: value=66.15 unit=mm
